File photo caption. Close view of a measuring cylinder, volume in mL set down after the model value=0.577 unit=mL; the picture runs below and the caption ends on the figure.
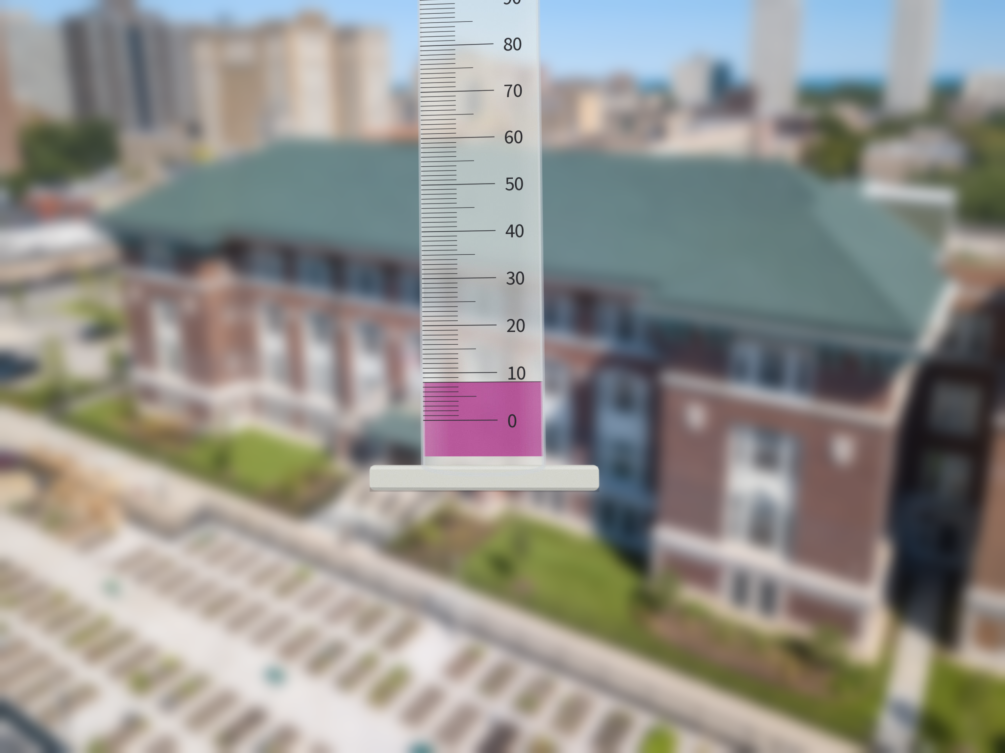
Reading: value=8 unit=mL
